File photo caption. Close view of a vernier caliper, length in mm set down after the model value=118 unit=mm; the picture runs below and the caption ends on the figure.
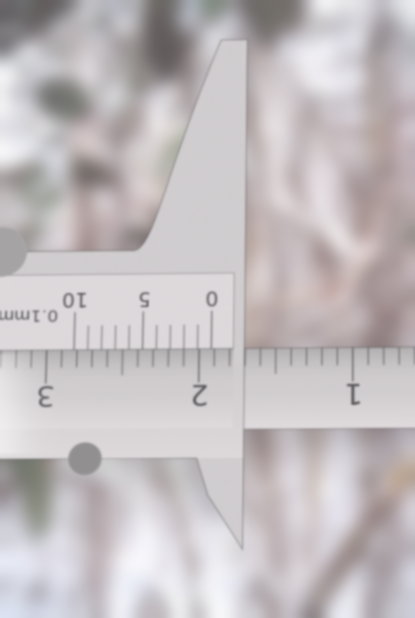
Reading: value=19.2 unit=mm
